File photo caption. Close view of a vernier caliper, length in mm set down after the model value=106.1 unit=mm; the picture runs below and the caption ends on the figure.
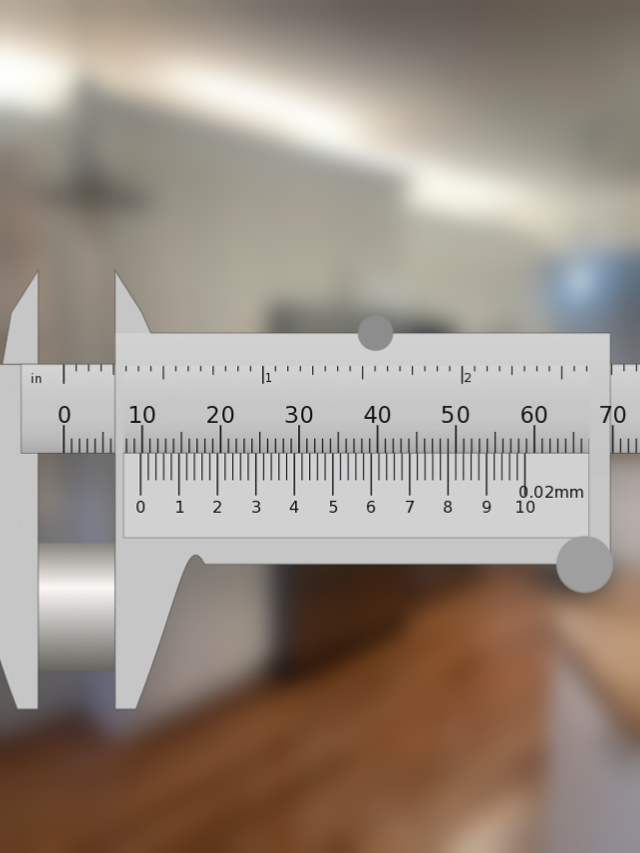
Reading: value=9.8 unit=mm
